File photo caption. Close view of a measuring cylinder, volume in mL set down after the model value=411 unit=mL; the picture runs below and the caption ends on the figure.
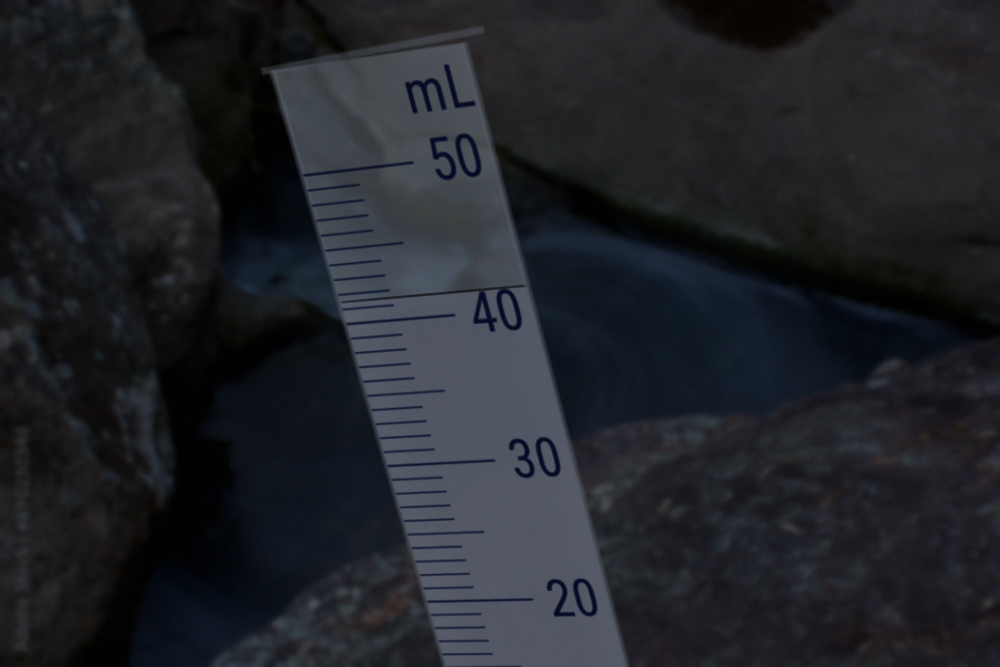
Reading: value=41.5 unit=mL
